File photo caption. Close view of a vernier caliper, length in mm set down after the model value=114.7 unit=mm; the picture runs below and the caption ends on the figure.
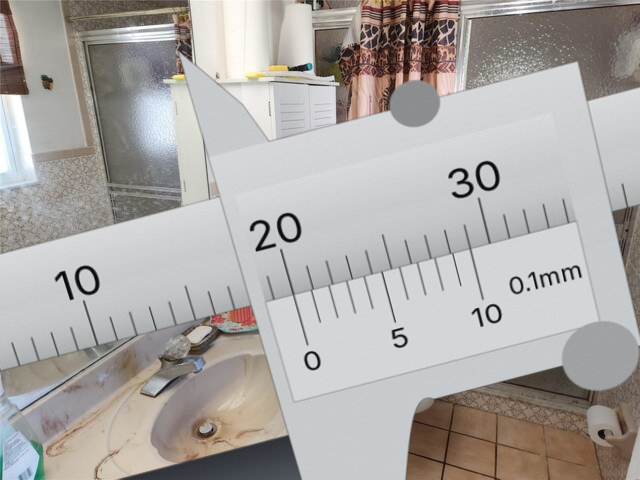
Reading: value=20.0 unit=mm
